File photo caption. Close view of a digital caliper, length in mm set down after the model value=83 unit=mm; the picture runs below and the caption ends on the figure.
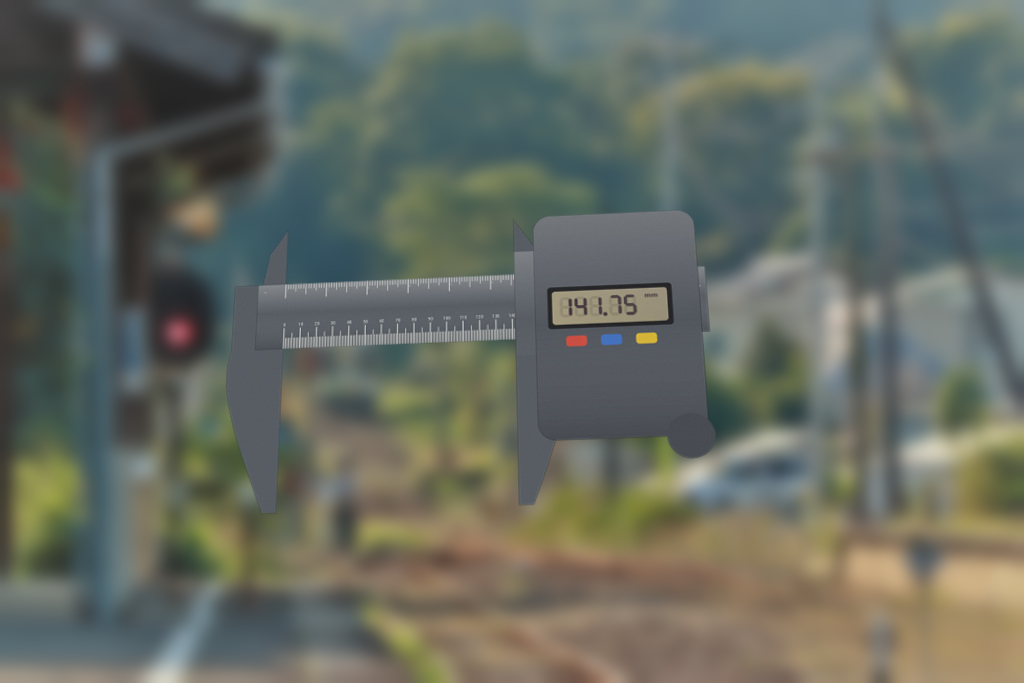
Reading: value=141.75 unit=mm
